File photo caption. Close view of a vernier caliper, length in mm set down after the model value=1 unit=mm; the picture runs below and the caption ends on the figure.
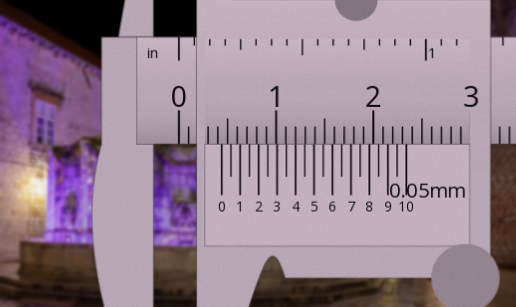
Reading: value=4.4 unit=mm
